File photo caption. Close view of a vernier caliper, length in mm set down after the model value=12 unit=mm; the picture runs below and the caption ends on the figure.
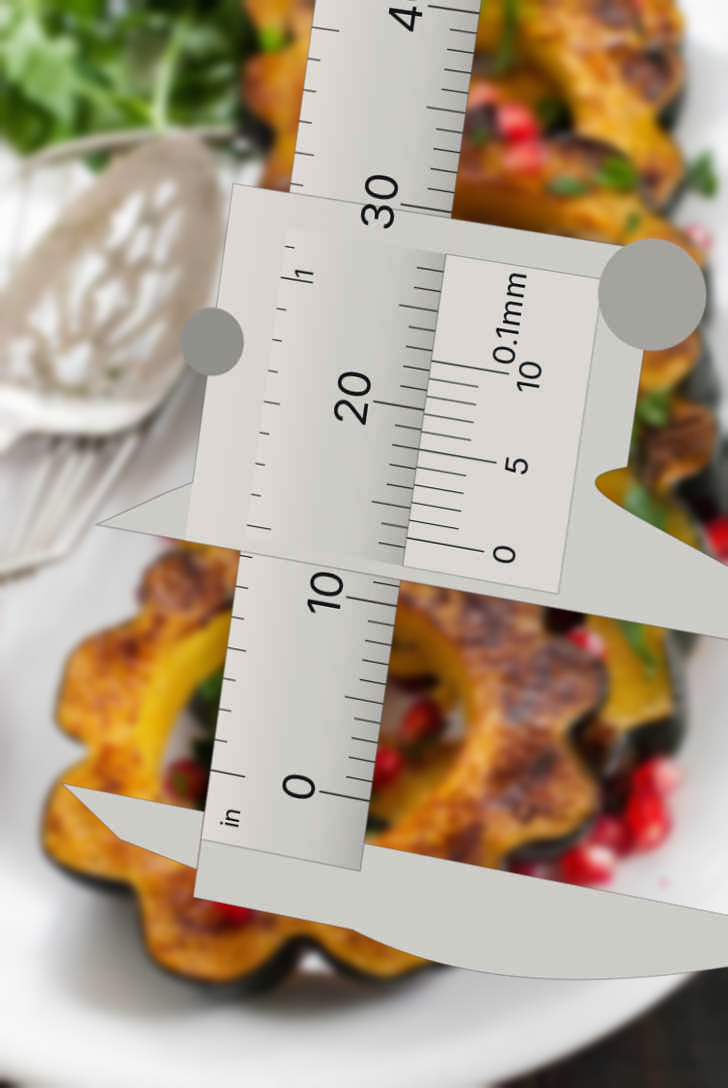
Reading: value=13.5 unit=mm
